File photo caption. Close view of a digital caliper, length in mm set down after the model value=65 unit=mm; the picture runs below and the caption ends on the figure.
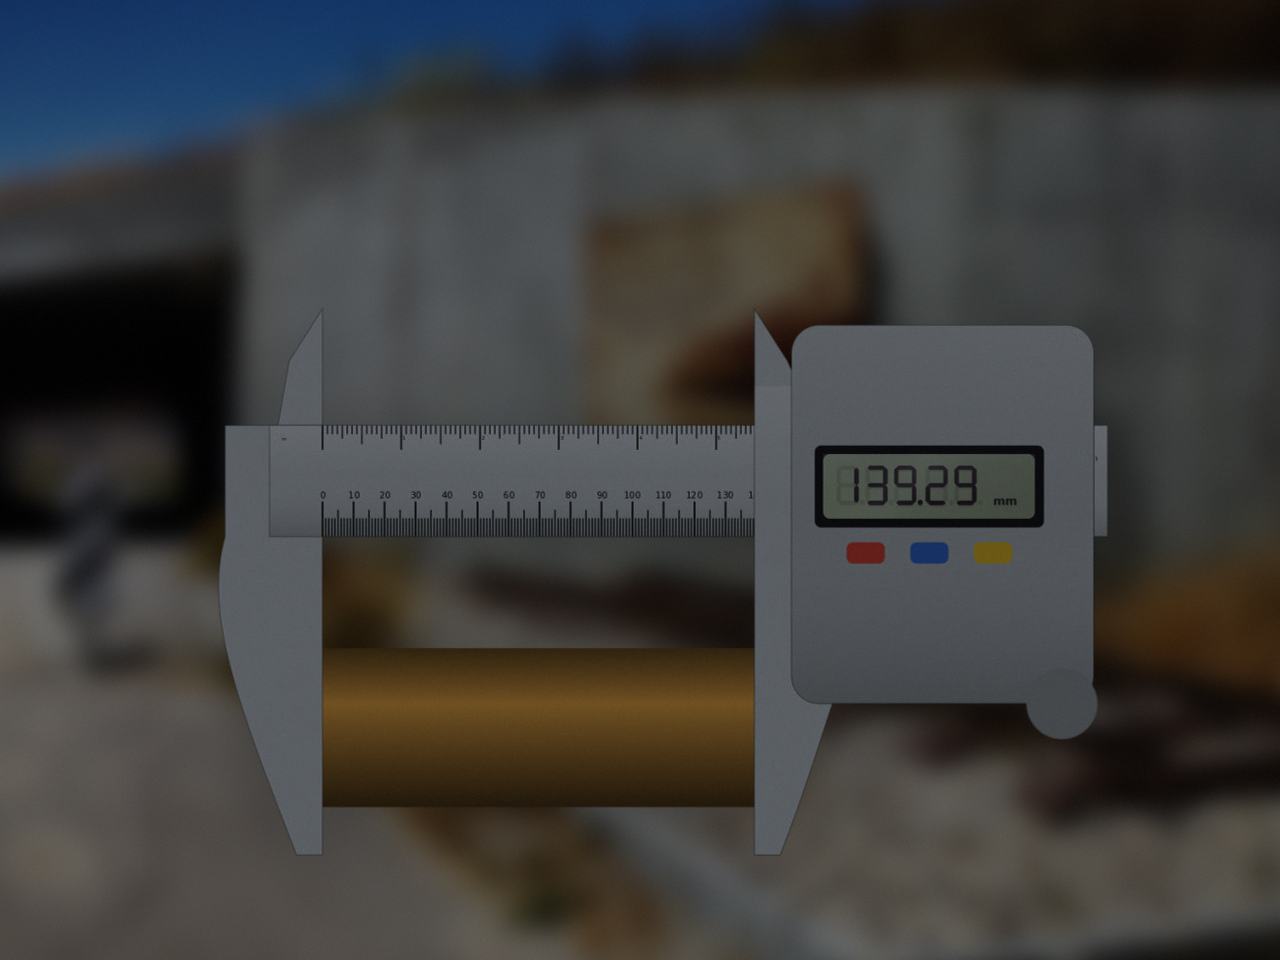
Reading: value=139.29 unit=mm
